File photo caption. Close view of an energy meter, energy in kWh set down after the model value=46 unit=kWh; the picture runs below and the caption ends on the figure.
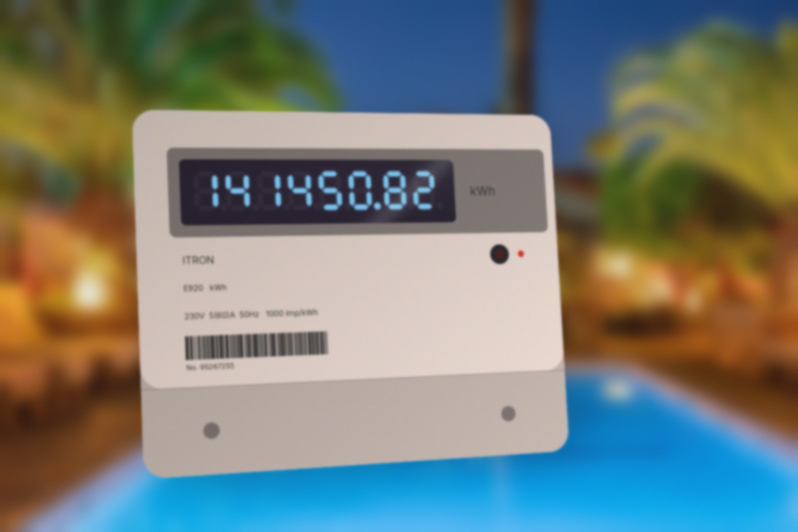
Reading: value=141450.82 unit=kWh
